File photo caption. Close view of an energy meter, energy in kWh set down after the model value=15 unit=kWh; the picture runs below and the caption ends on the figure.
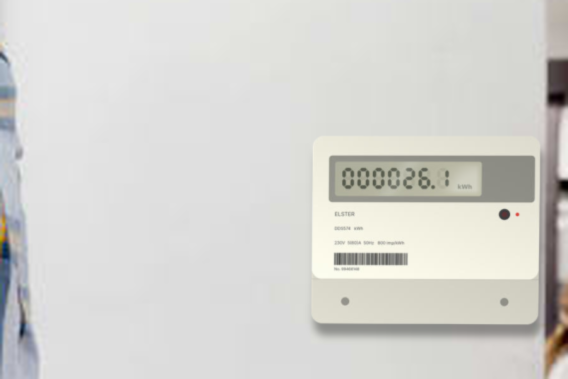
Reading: value=26.1 unit=kWh
